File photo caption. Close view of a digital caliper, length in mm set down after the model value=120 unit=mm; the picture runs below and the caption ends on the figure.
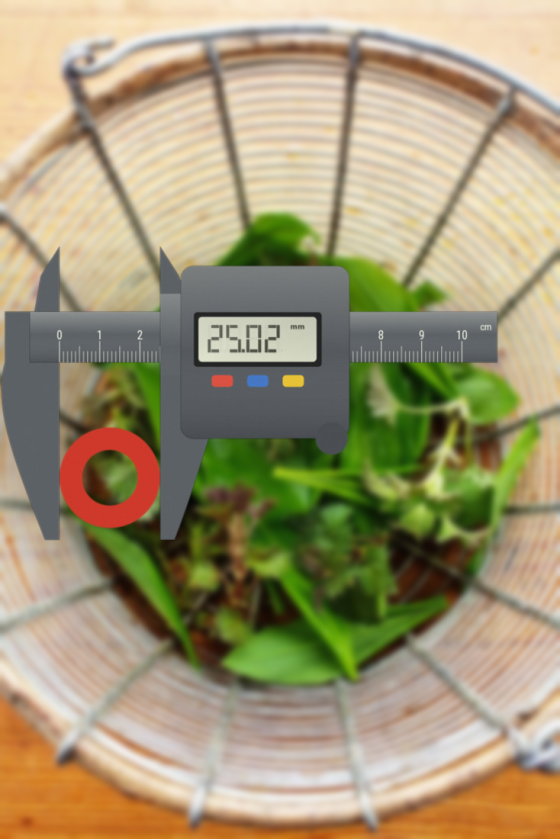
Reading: value=25.02 unit=mm
